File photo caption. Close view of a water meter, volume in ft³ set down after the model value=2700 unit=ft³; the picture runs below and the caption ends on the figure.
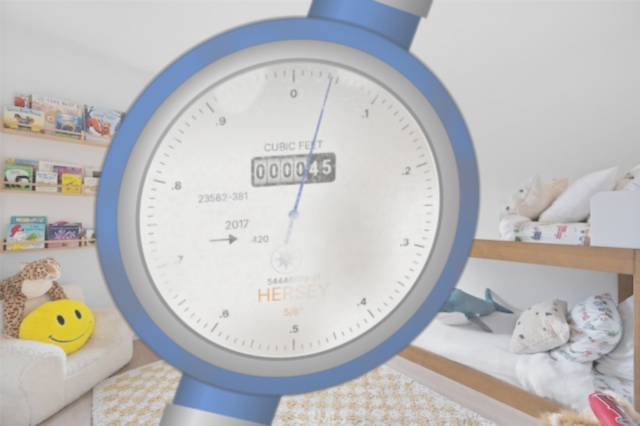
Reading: value=45.04 unit=ft³
